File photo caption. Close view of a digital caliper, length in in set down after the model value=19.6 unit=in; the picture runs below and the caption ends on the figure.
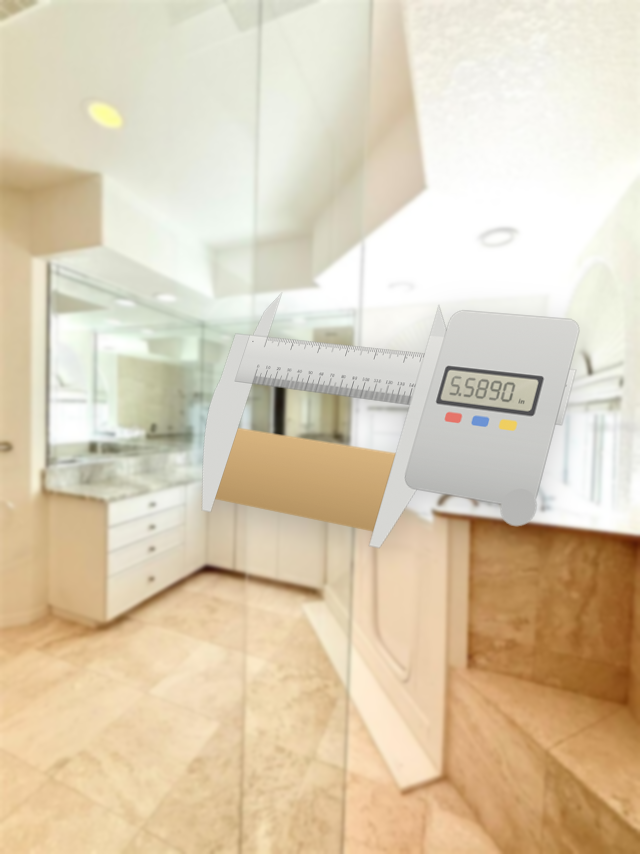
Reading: value=5.5890 unit=in
